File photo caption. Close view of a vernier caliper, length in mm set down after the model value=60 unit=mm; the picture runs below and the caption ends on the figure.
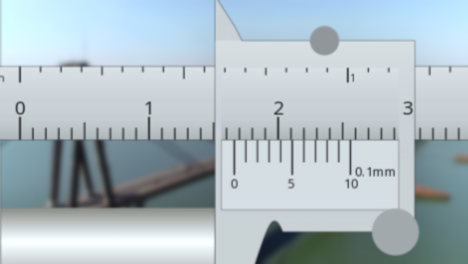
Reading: value=16.6 unit=mm
